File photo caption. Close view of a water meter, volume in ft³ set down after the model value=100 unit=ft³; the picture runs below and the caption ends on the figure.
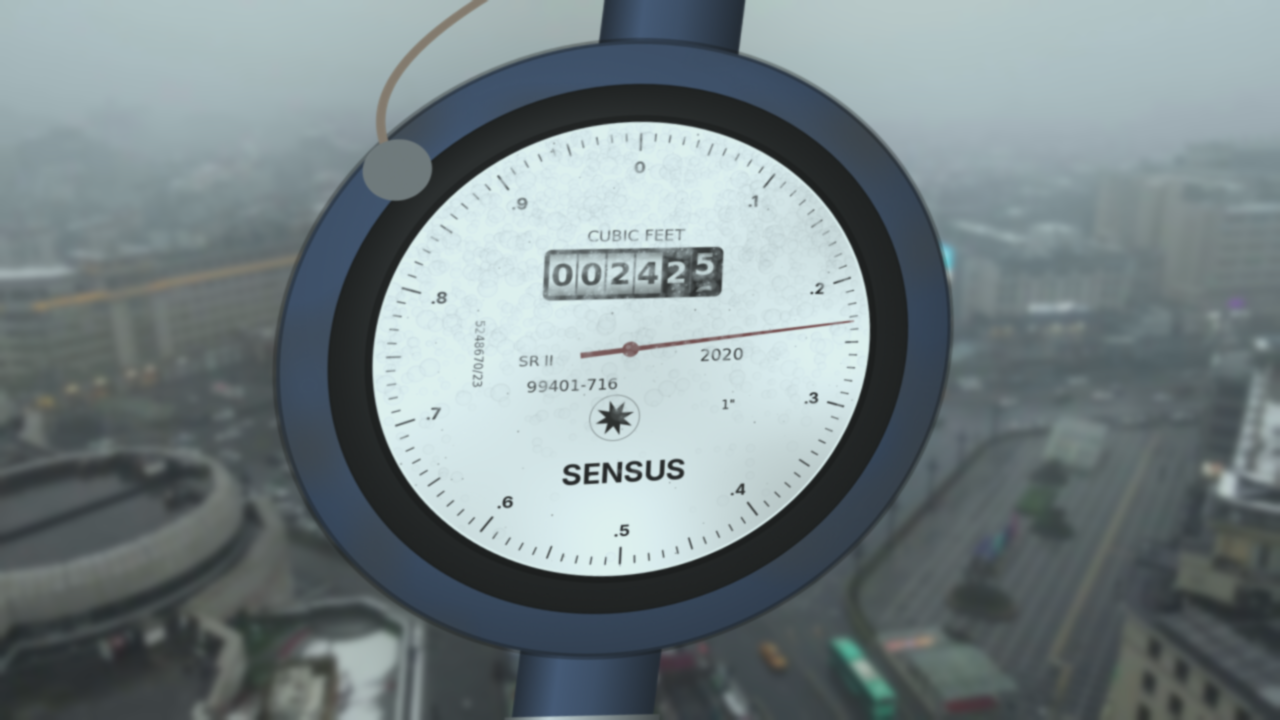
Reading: value=2425.23 unit=ft³
